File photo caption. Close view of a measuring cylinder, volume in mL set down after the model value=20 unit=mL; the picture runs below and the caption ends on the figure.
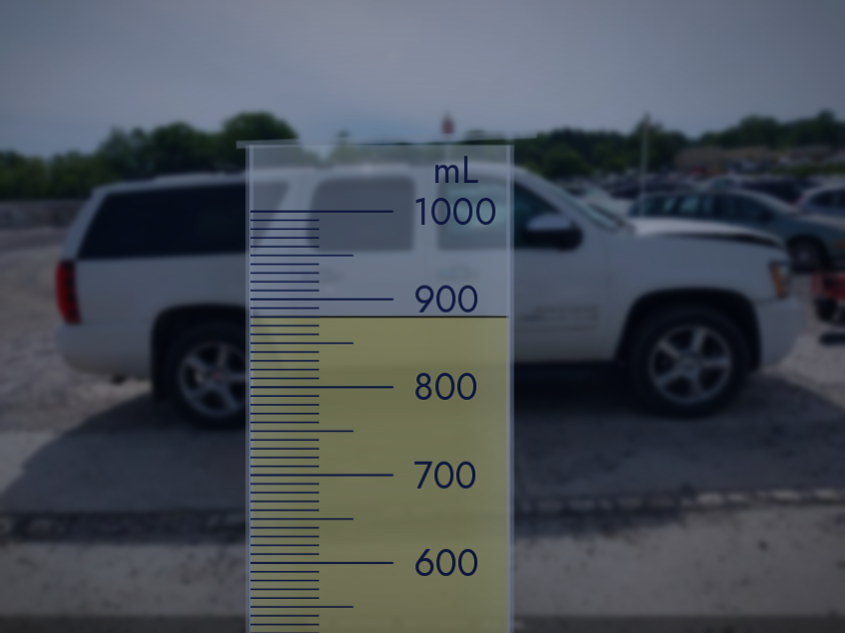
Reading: value=880 unit=mL
